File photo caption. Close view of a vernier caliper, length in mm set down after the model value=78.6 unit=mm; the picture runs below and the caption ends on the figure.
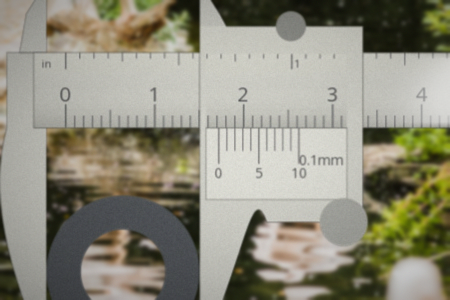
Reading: value=17.2 unit=mm
